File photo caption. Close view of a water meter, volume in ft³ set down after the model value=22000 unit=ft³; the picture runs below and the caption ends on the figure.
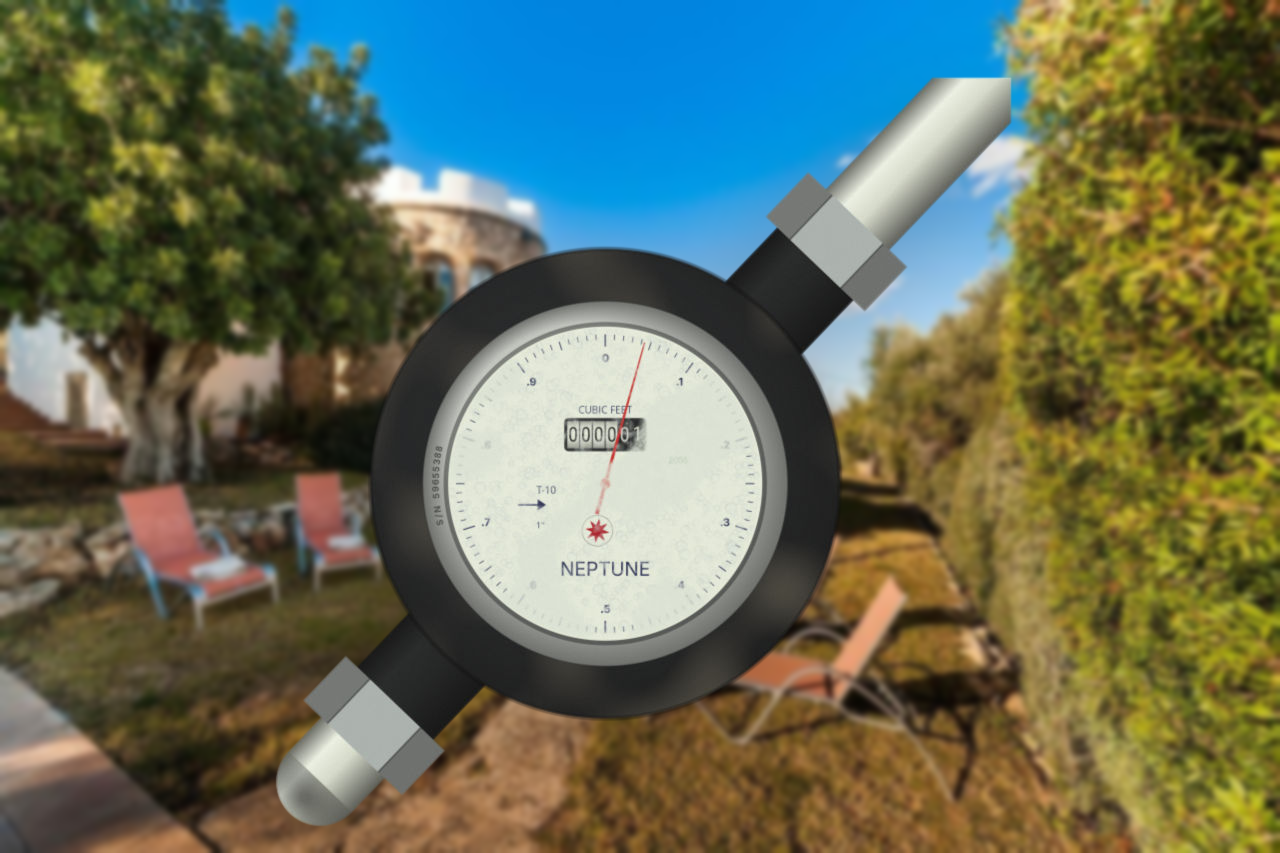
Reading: value=1.04 unit=ft³
